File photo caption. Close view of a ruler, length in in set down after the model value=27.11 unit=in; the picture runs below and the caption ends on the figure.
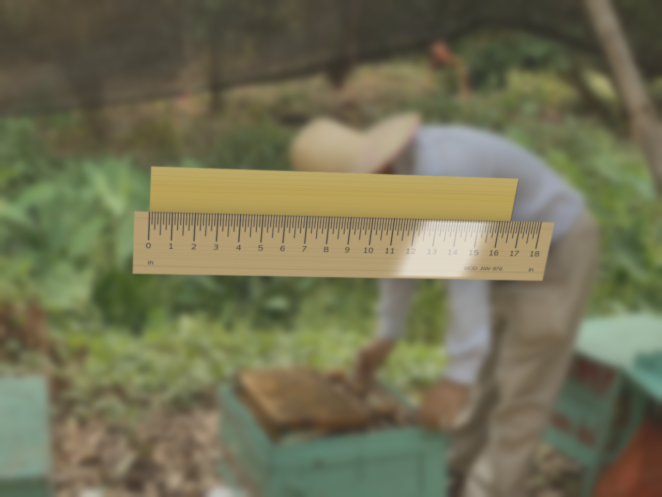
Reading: value=16.5 unit=in
